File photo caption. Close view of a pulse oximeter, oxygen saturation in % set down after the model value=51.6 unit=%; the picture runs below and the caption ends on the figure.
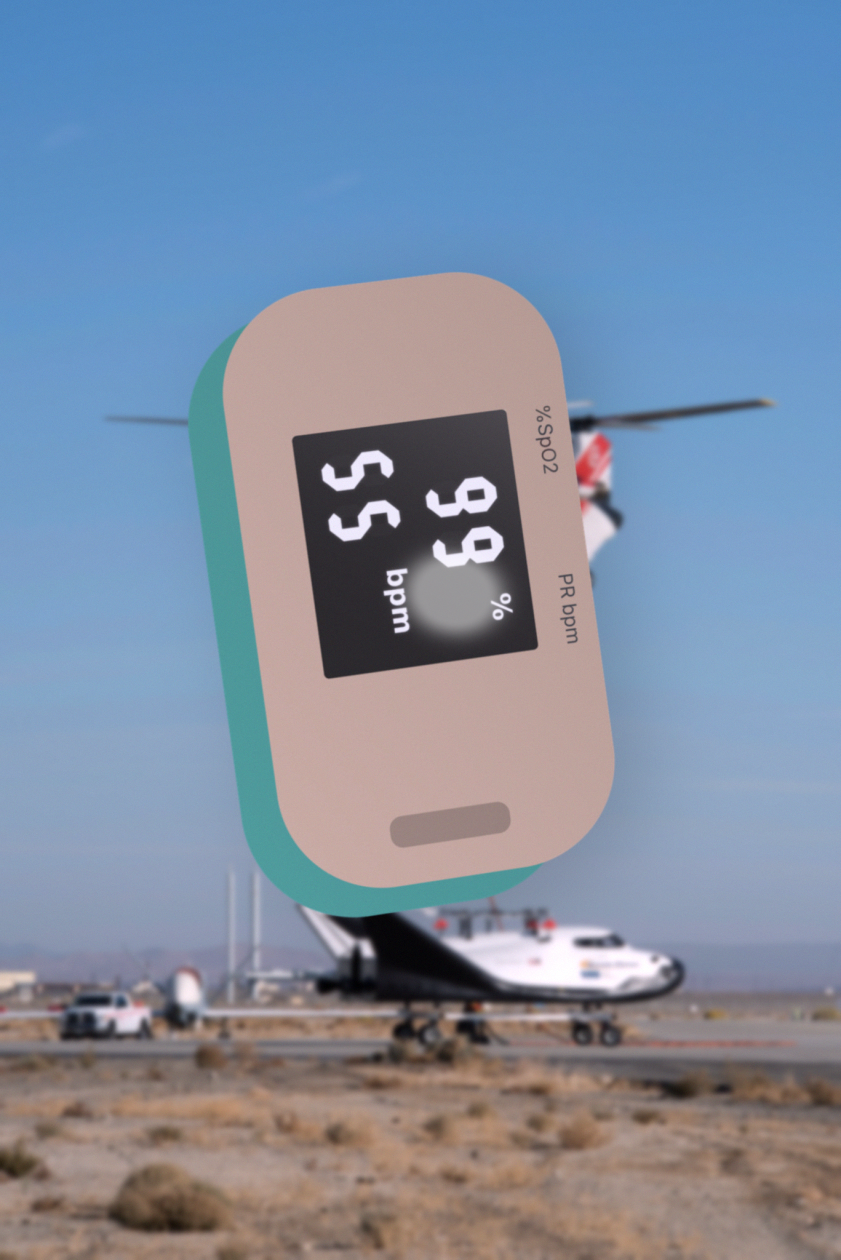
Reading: value=99 unit=%
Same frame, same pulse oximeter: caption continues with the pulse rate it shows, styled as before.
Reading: value=55 unit=bpm
